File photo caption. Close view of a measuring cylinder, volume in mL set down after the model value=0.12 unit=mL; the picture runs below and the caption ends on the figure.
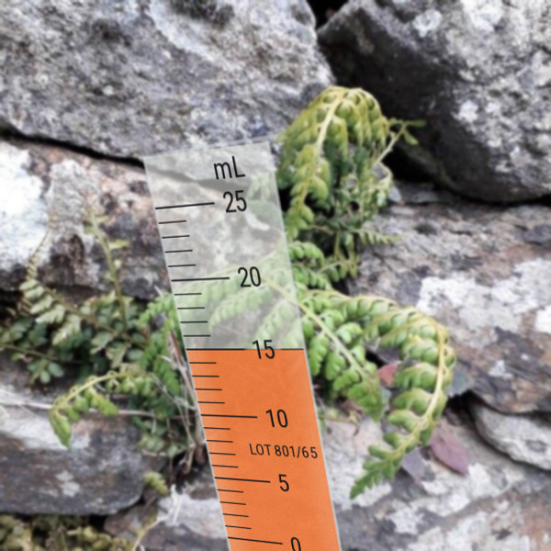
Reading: value=15 unit=mL
